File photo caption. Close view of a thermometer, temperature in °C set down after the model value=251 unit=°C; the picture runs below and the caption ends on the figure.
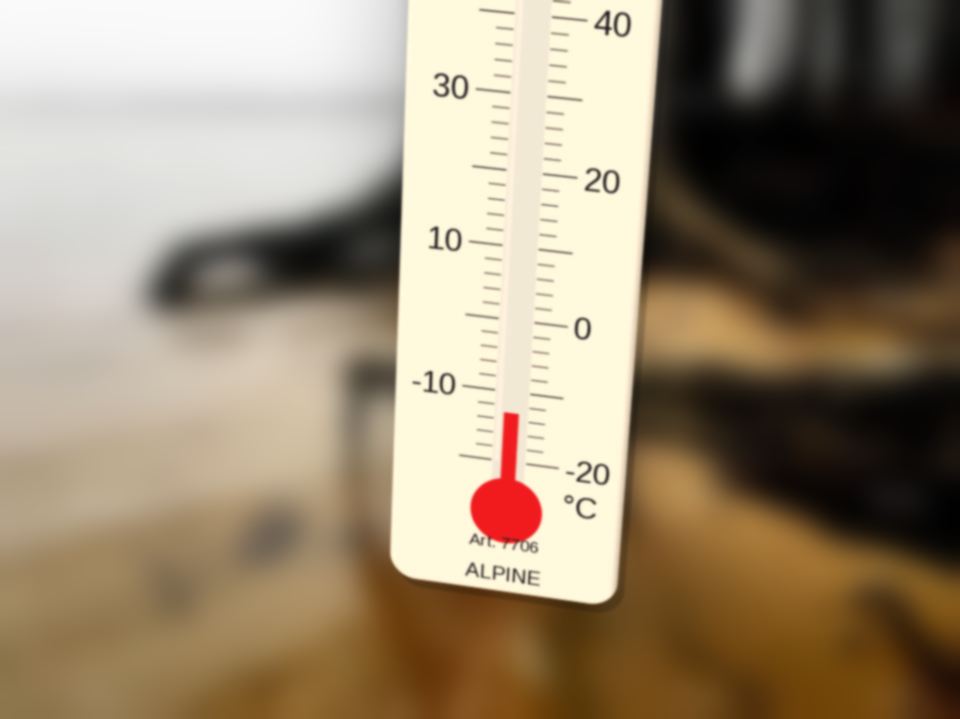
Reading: value=-13 unit=°C
